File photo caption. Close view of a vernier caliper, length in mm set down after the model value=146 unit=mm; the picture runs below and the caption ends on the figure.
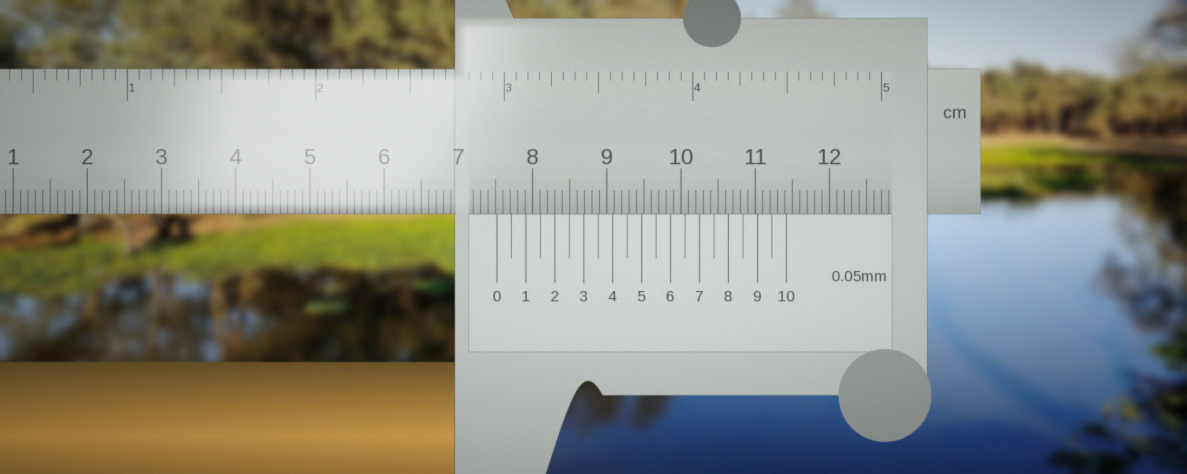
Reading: value=75.2 unit=mm
